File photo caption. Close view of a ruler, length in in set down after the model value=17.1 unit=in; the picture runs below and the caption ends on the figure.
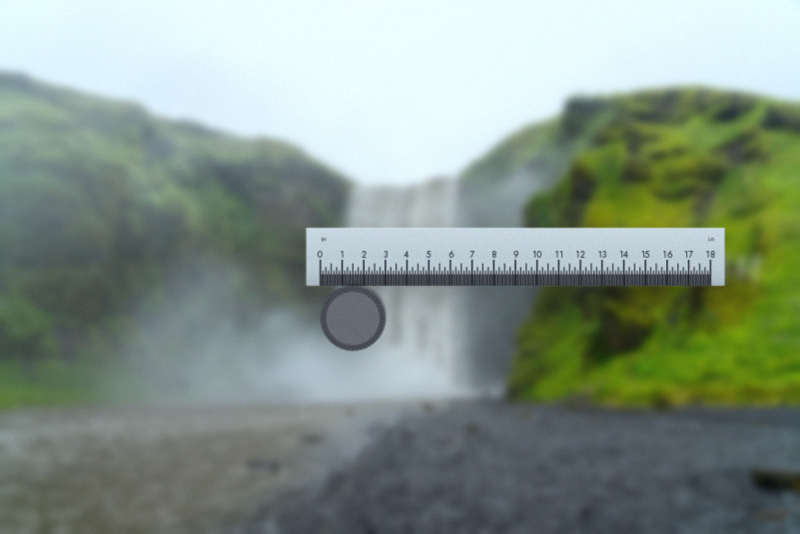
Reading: value=3 unit=in
